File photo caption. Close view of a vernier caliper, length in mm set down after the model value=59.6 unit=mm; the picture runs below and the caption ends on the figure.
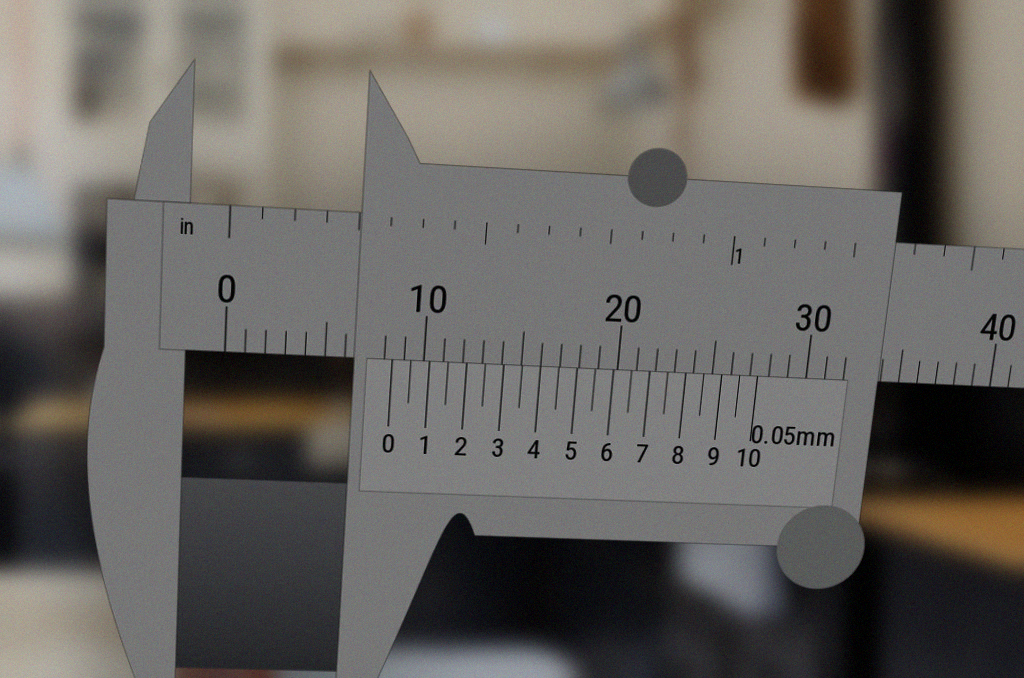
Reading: value=8.4 unit=mm
